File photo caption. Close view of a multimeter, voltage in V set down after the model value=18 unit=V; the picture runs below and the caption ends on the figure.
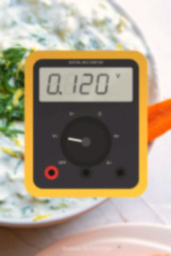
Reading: value=0.120 unit=V
